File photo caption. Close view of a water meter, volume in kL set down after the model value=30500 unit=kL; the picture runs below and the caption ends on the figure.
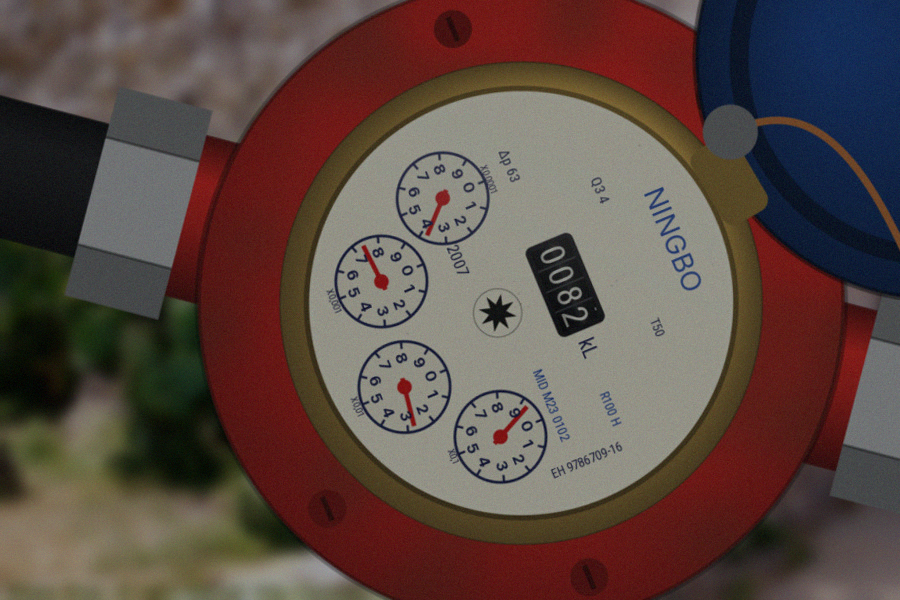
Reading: value=81.9273 unit=kL
